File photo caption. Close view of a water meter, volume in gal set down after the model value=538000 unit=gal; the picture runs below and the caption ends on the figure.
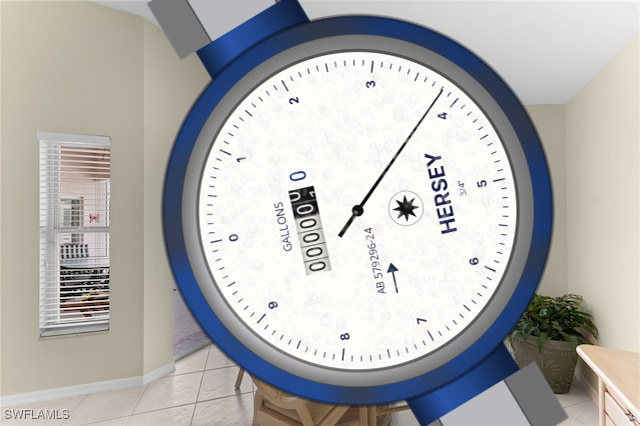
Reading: value=3.8 unit=gal
